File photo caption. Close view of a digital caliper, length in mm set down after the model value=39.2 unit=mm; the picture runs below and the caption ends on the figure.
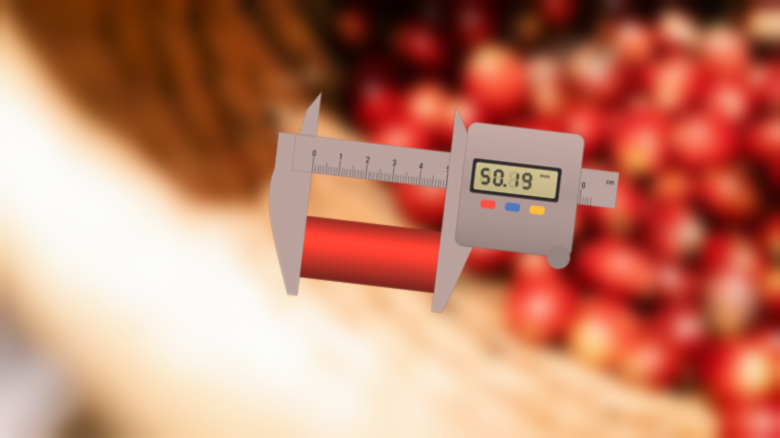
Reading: value=50.19 unit=mm
